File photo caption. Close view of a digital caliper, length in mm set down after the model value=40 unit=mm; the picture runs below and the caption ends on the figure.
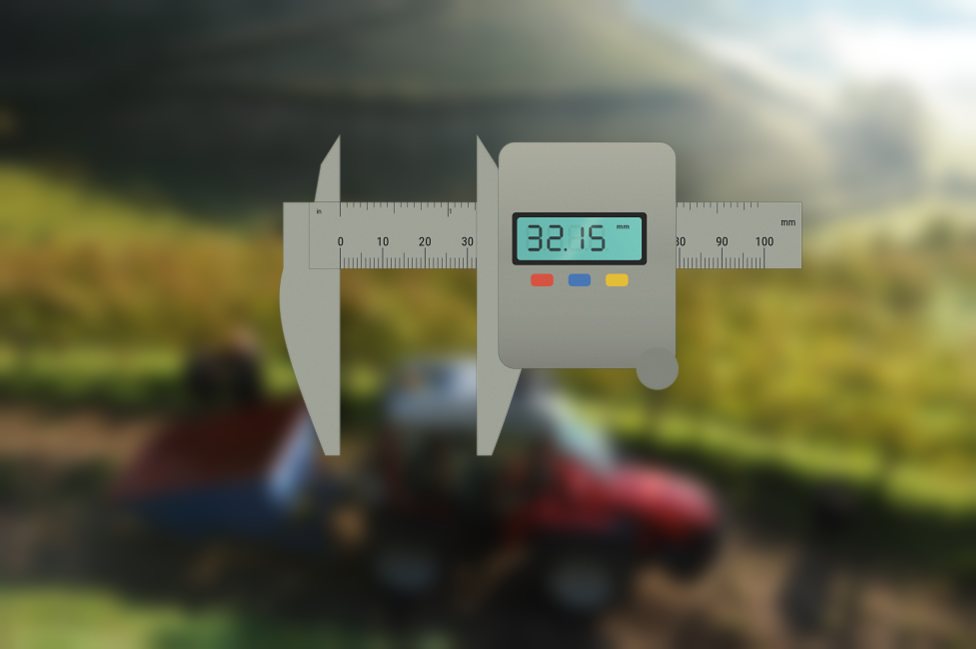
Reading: value=32.15 unit=mm
